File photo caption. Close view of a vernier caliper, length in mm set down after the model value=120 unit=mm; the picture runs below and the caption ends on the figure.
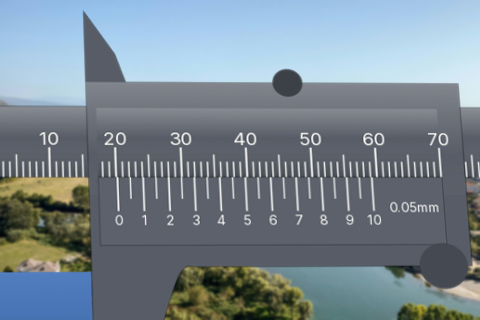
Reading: value=20.2 unit=mm
